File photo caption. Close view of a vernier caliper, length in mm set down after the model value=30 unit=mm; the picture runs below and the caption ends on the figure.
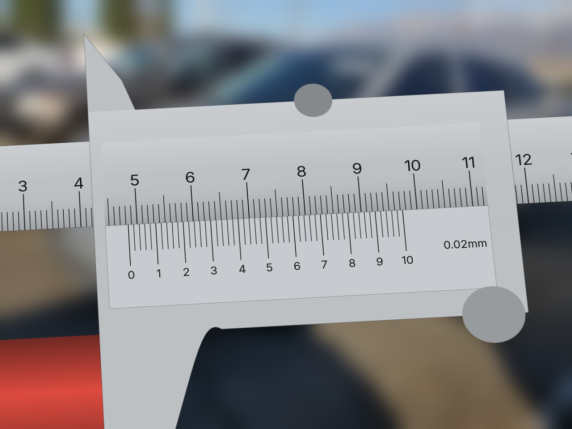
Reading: value=48.4 unit=mm
